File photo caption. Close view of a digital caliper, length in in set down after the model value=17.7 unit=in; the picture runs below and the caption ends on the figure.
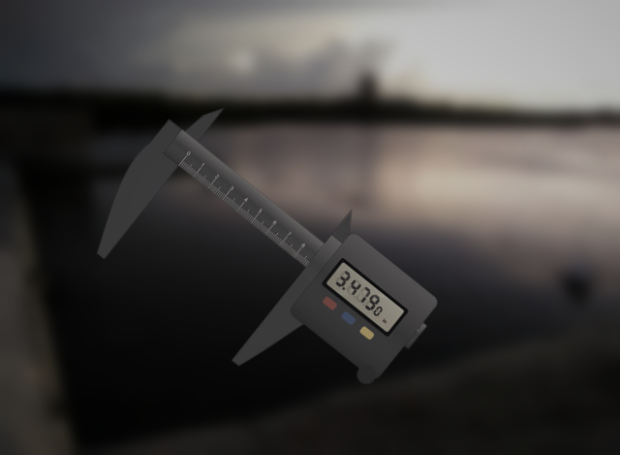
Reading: value=3.4790 unit=in
